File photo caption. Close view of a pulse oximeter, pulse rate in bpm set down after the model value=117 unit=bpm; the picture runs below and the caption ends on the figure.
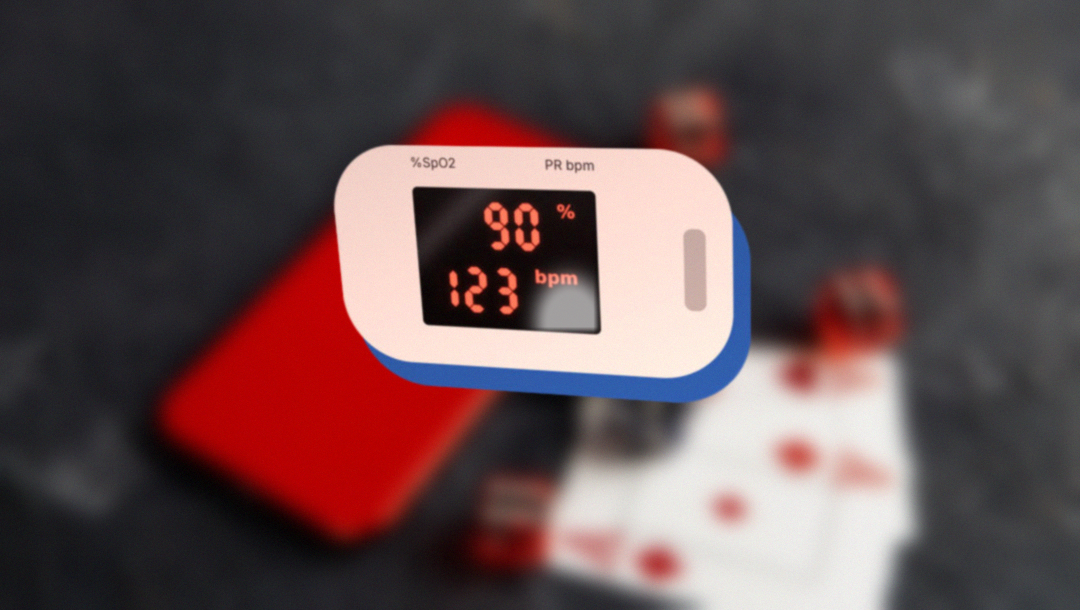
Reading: value=123 unit=bpm
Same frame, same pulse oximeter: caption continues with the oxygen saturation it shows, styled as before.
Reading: value=90 unit=%
